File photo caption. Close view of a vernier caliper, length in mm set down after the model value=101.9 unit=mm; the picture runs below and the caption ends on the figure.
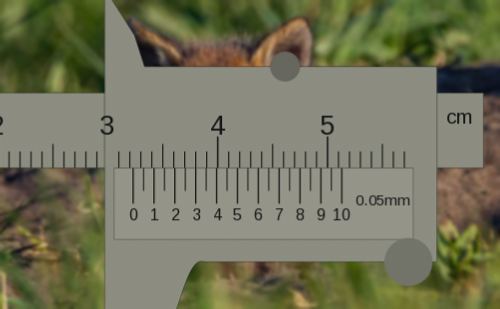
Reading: value=32.3 unit=mm
